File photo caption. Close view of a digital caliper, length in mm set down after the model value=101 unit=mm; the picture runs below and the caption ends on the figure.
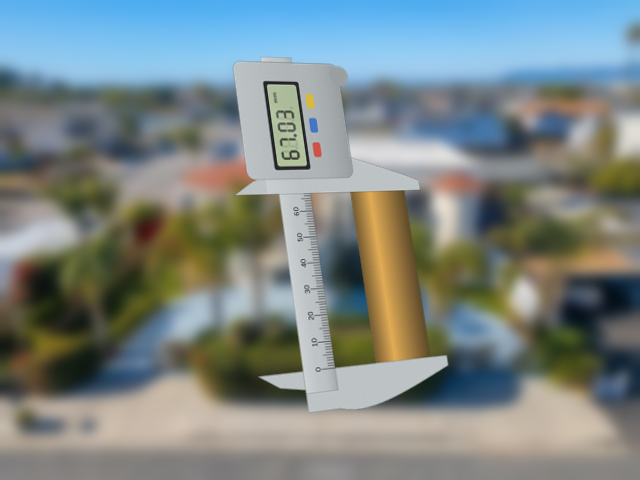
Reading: value=67.03 unit=mm
